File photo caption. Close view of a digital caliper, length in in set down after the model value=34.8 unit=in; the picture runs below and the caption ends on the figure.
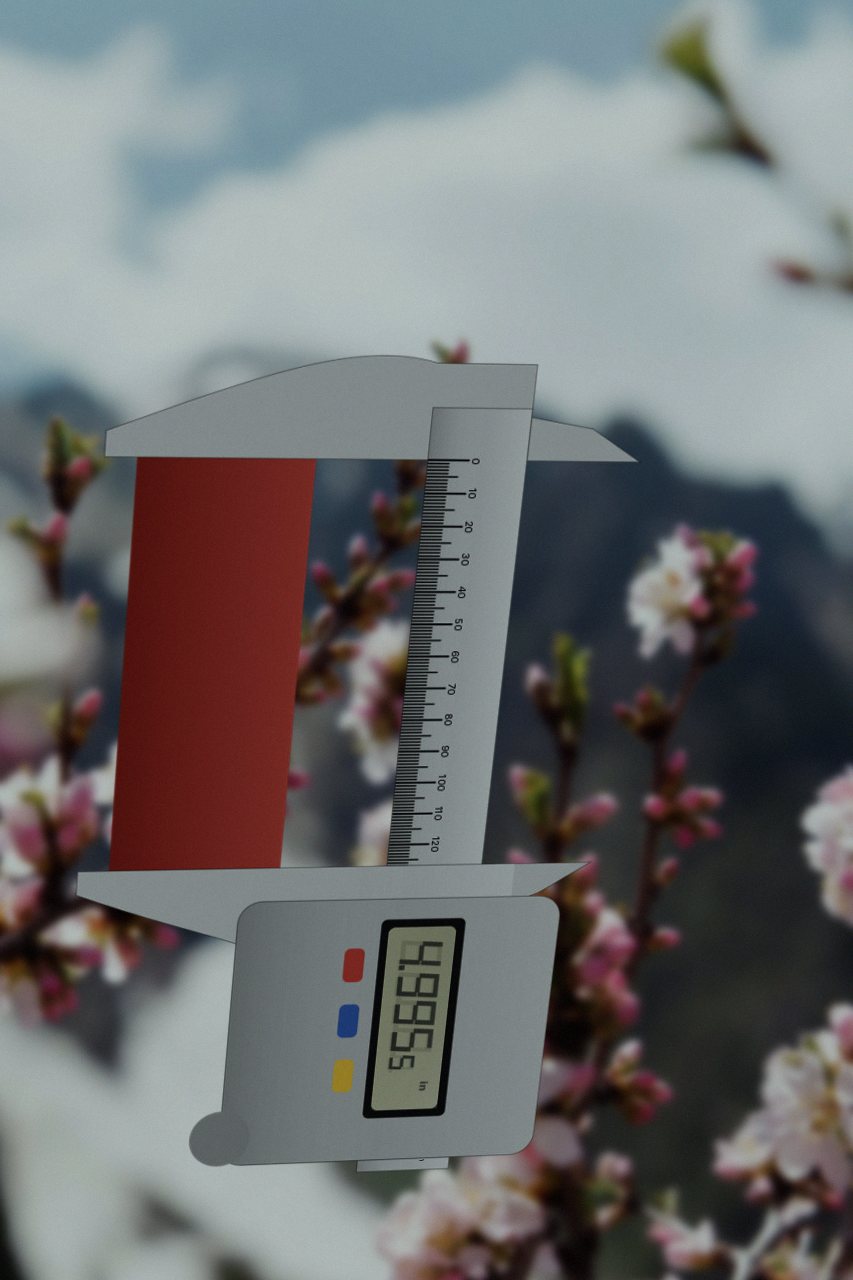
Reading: value=4.9955 unit=in
